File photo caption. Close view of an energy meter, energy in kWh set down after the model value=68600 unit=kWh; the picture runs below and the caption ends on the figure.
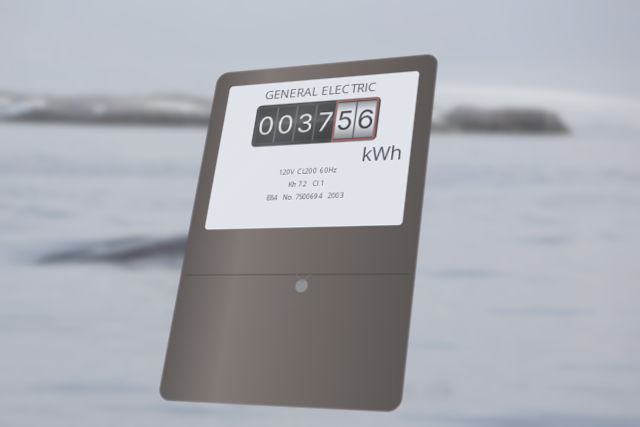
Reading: value=37.56 unit=kWh
